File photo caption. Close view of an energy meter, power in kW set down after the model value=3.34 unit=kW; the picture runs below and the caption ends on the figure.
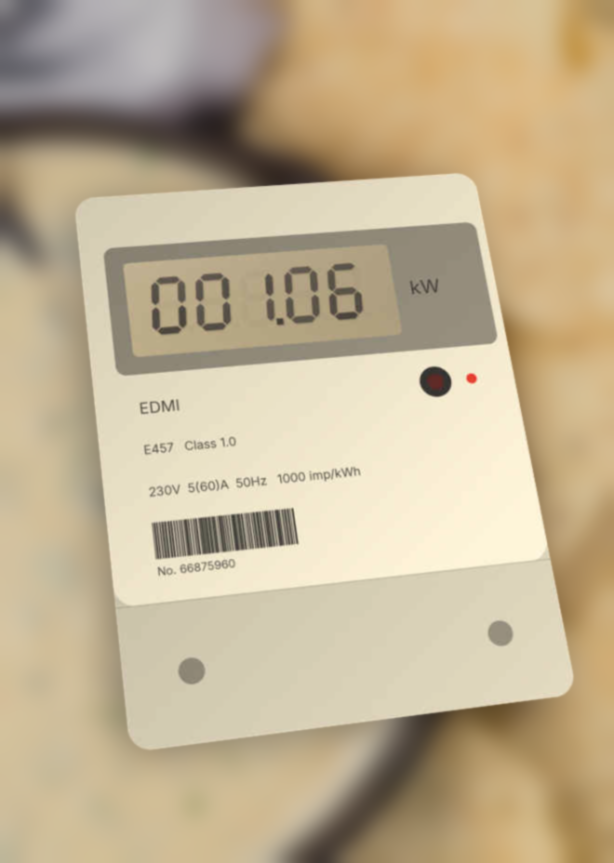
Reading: value=1.06 unit=kW
